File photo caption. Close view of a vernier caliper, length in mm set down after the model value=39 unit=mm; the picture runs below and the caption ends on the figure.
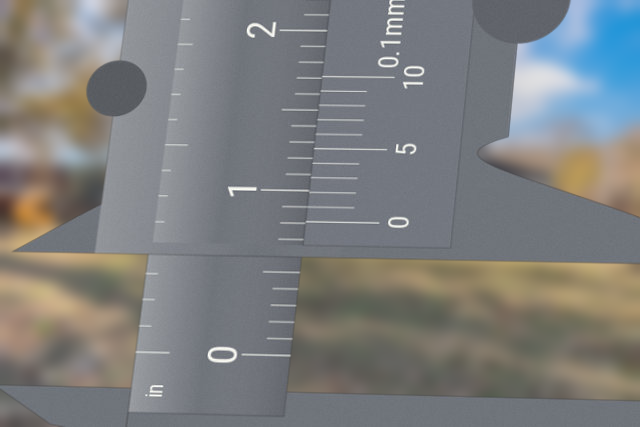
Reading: value=8.1 unit=mm
